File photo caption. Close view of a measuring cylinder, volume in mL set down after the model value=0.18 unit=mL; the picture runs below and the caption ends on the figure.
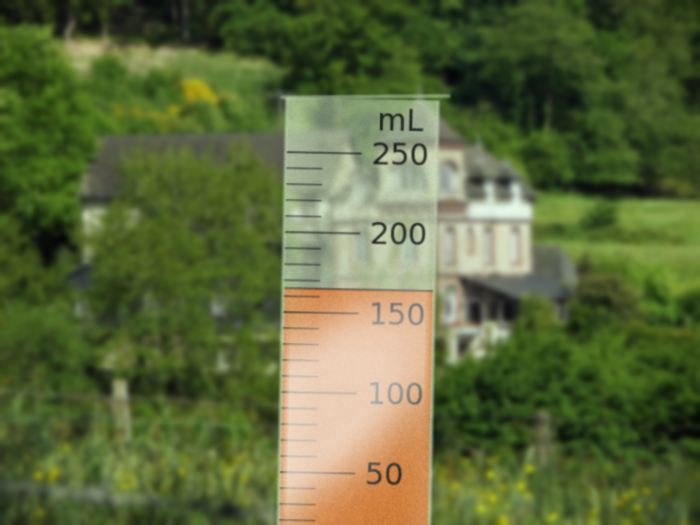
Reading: value=165 unit=mL
